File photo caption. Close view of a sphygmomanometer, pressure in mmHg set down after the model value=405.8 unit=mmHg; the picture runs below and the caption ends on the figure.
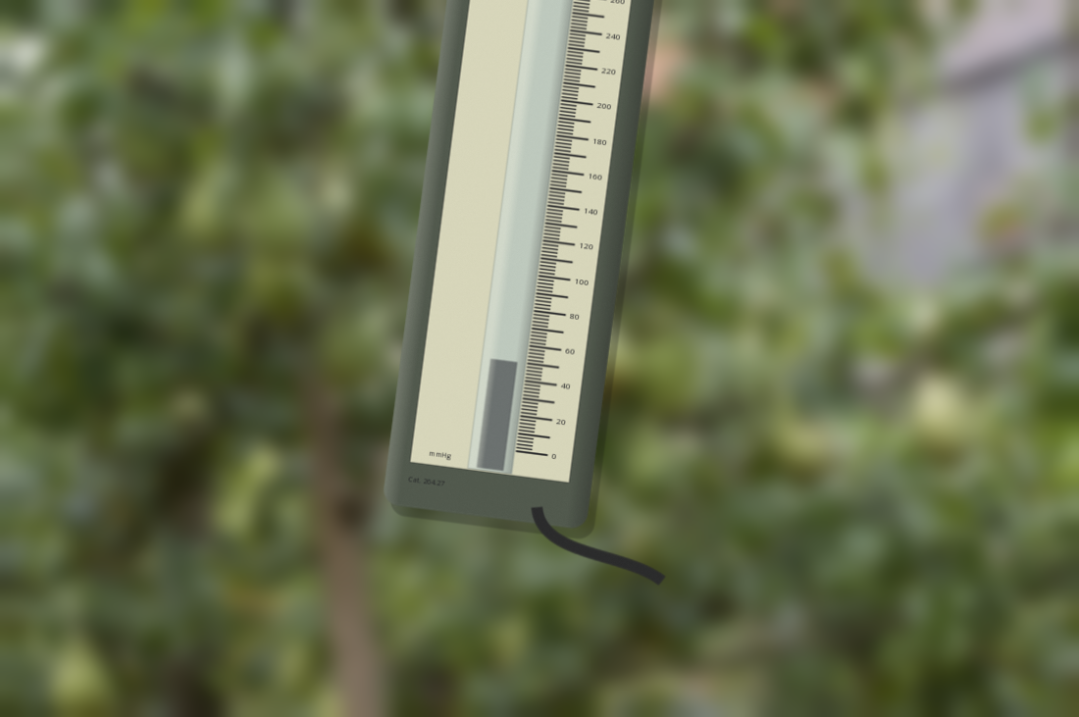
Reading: value=50 unit=mmHg
